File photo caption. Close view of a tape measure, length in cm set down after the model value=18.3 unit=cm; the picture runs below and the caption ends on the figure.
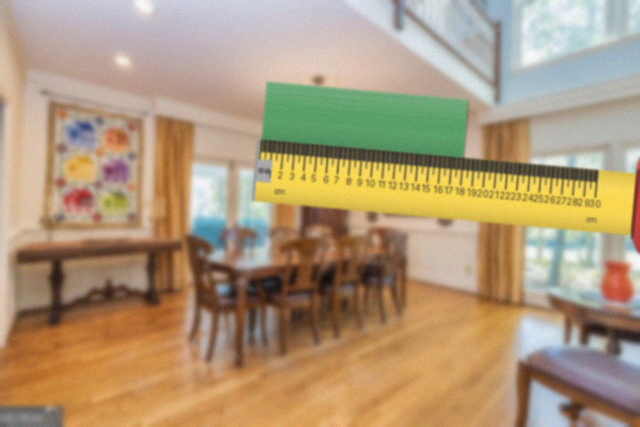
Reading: value=18 unit=cm
